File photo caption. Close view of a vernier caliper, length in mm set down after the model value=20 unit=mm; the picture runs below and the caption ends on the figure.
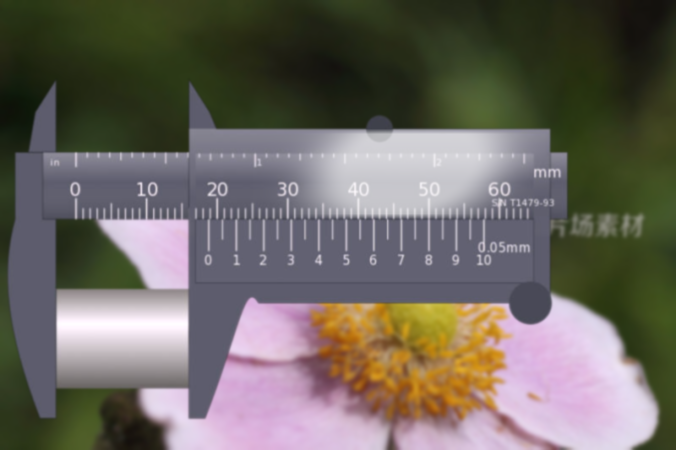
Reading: value=18.8 unit=mm
